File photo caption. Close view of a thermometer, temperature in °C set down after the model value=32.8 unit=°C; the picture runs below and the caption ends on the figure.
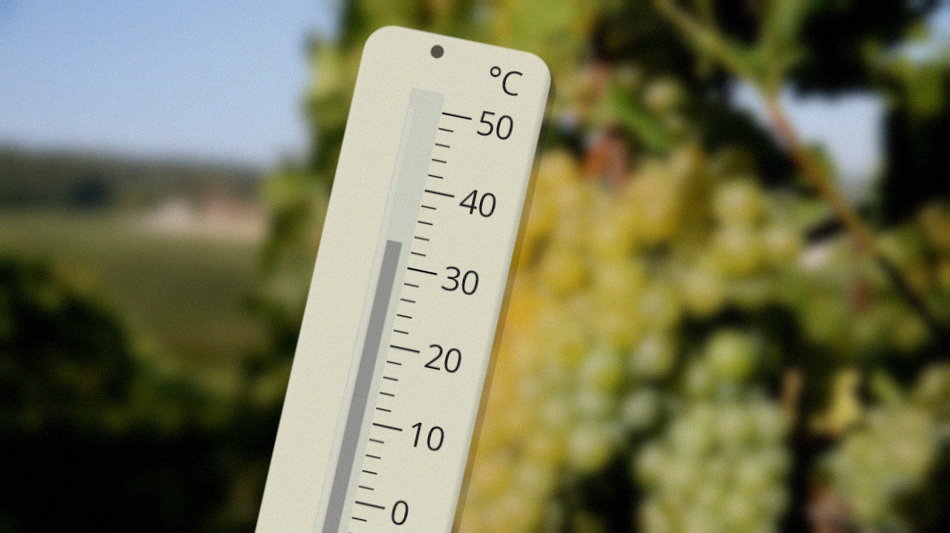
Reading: value=33 unit=°C
